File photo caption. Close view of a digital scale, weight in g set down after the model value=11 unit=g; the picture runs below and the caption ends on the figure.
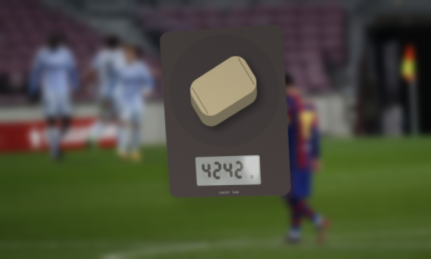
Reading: value=4242 unit=g
